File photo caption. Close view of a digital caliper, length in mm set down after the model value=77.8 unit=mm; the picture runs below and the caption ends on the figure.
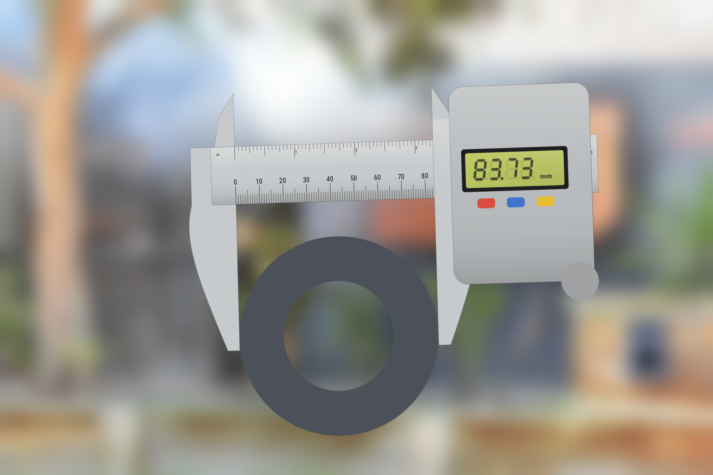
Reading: value=83.73 unit=mm
